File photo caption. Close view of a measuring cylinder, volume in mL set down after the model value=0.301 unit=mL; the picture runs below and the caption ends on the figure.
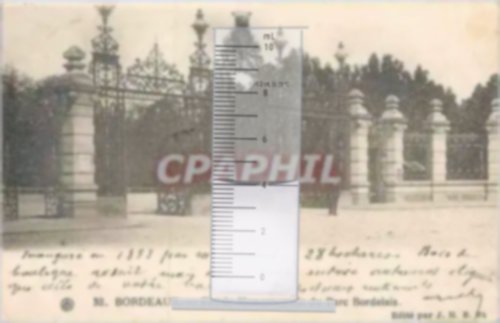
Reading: value=4 unit=mL
